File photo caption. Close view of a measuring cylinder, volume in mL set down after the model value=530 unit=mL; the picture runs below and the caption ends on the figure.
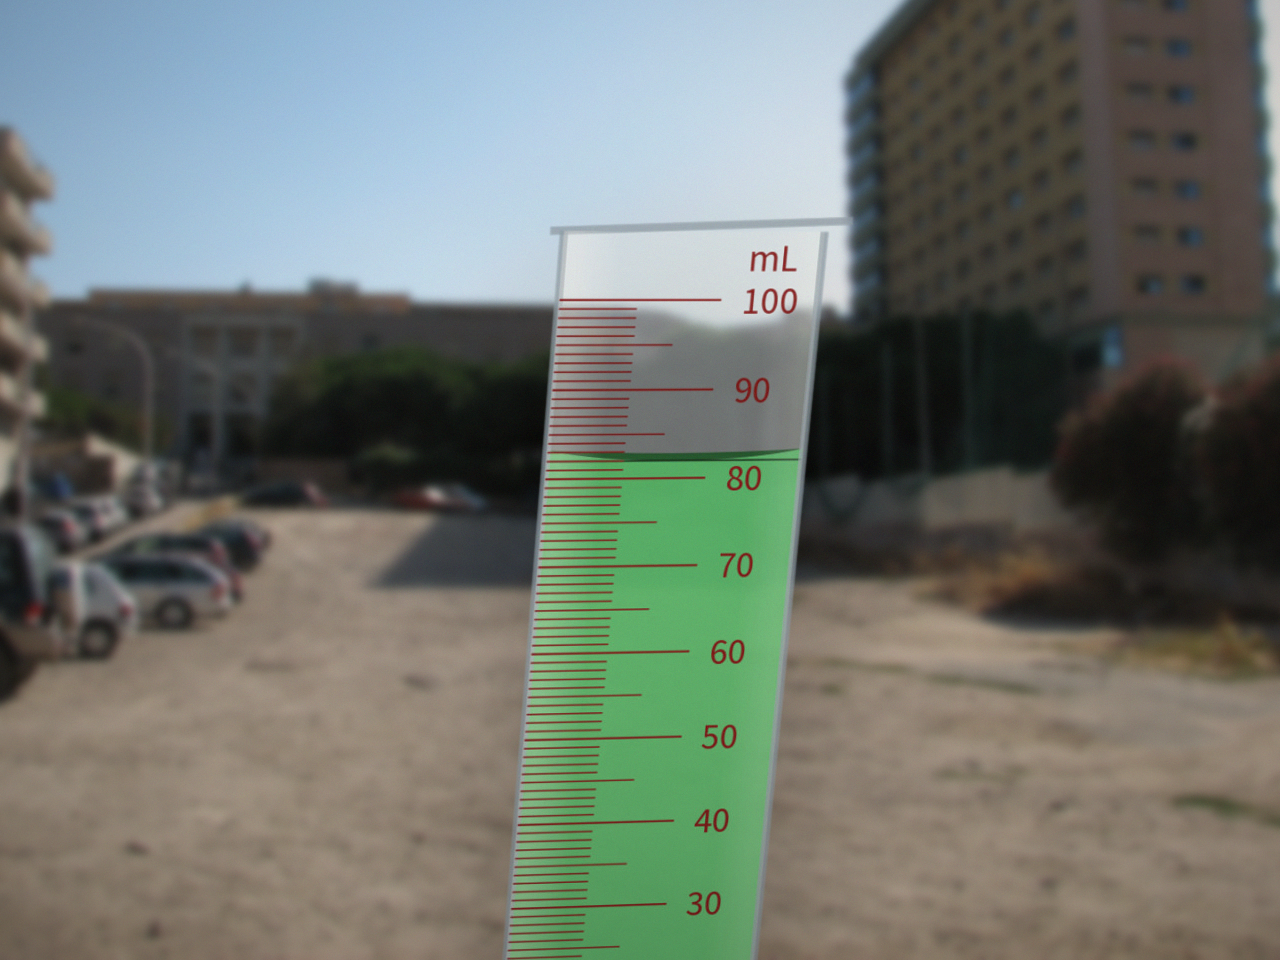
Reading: value=82 unit=mL
